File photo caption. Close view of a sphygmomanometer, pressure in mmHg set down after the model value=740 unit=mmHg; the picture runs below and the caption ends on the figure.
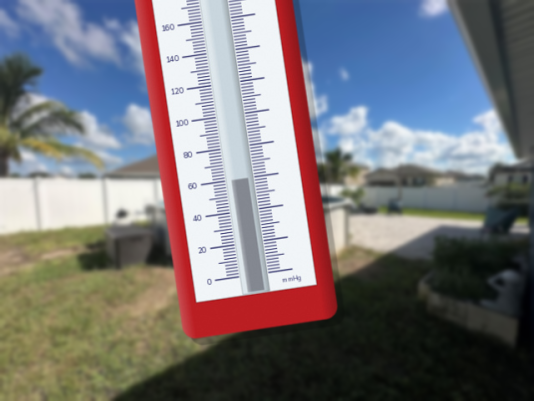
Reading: value=60 unit=mmHg
